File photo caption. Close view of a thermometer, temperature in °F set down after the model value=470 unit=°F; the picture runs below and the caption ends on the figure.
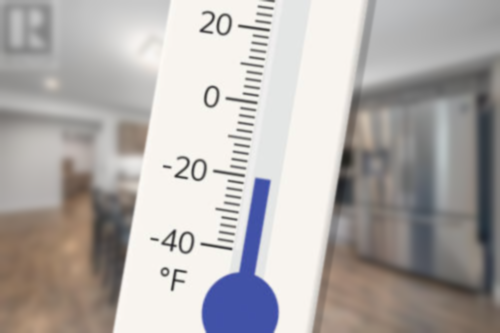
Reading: value=-20 unit=°F
